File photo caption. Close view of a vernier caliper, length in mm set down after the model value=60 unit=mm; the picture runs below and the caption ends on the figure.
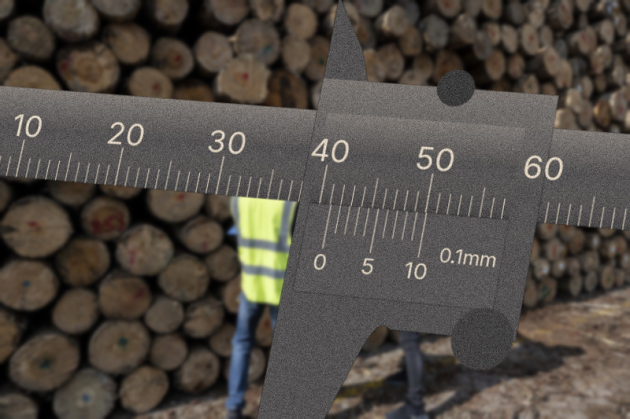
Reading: value=41.1 unit=mm
